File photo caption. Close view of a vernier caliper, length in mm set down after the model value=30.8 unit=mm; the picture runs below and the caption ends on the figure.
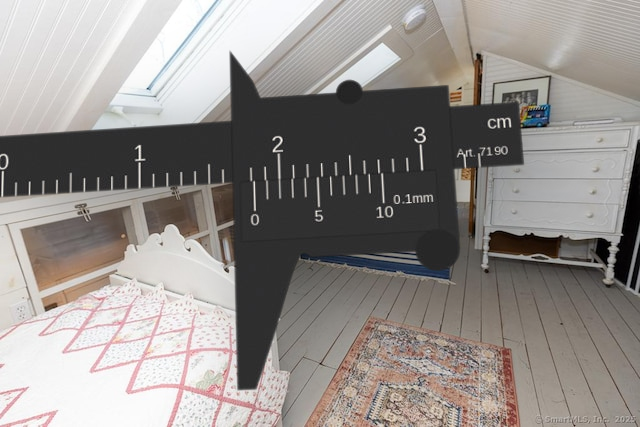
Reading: value=18.2 unit=mm
